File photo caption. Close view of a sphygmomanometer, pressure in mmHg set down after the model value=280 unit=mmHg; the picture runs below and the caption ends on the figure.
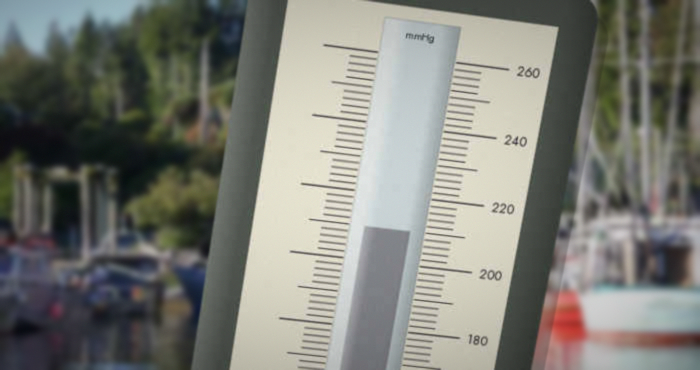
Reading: value=210 unit=mmHg
